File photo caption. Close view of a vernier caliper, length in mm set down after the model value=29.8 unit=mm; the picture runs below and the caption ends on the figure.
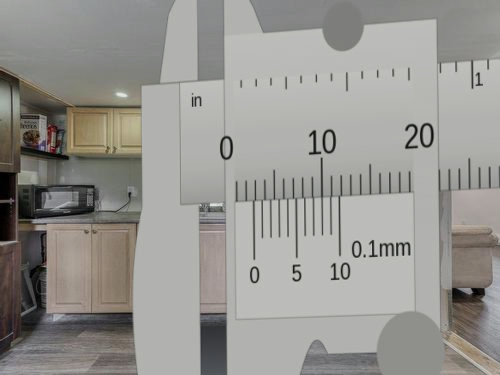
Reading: value=2.8 unit=mm
